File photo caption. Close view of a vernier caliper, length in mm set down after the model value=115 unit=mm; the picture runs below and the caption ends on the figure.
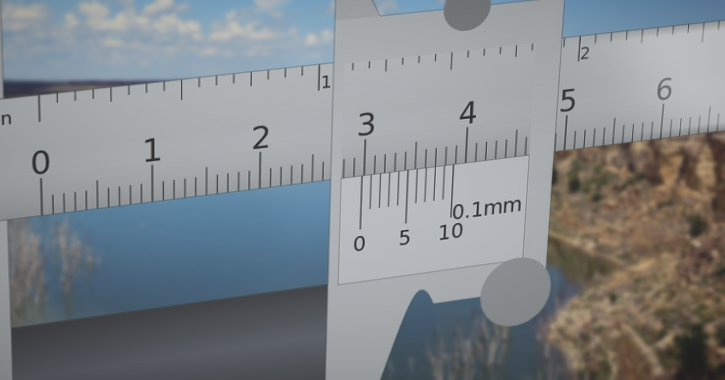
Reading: value=29.8 unit=mm
